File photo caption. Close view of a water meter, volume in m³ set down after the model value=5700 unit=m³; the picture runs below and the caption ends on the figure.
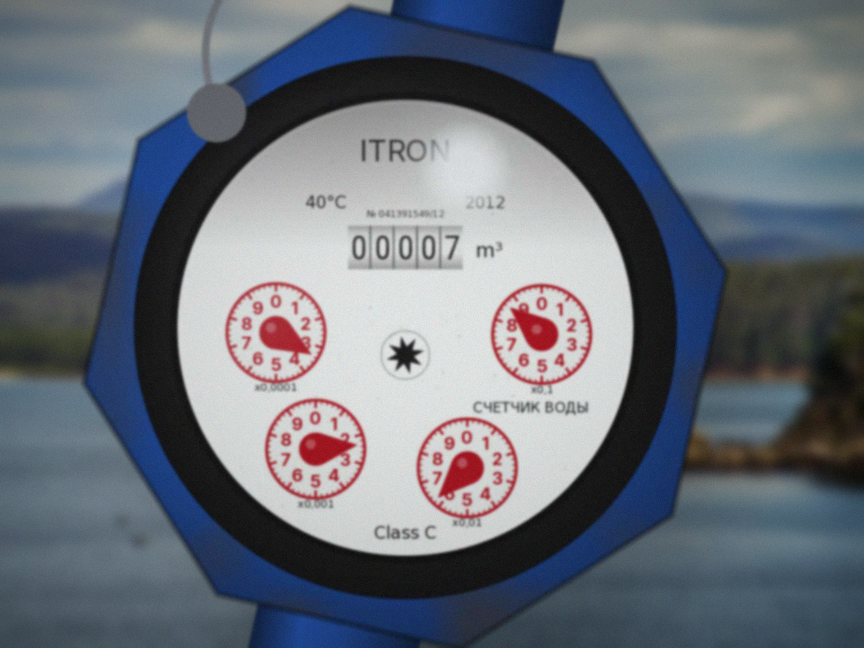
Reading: value=7.8623 unit=m³
